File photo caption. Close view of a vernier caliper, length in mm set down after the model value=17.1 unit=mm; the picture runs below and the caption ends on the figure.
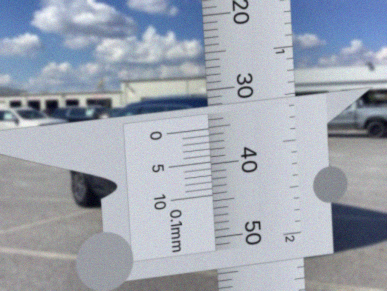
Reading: value=35.2 unit=mm
